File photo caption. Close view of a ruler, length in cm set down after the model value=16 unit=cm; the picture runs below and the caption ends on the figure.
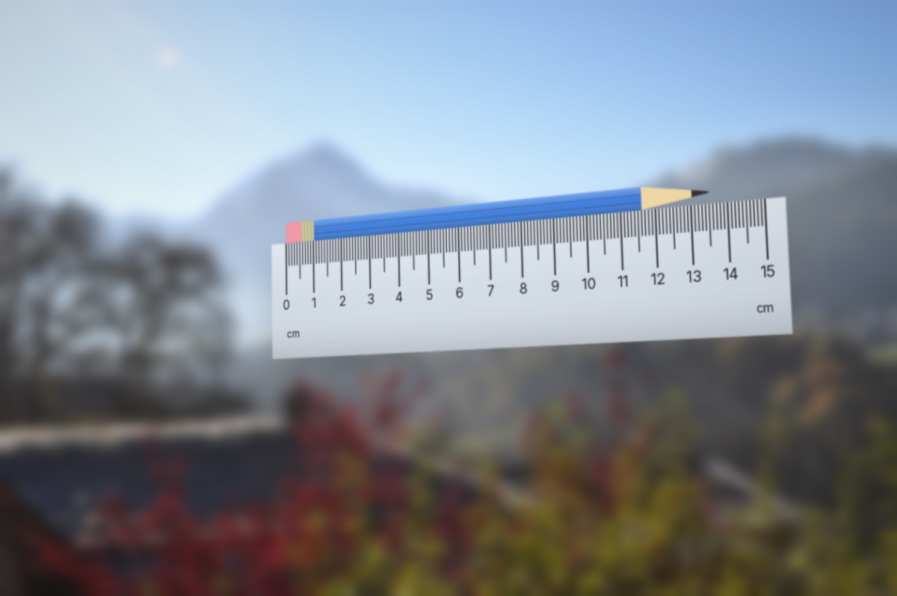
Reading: value=13.5 unit=cm
